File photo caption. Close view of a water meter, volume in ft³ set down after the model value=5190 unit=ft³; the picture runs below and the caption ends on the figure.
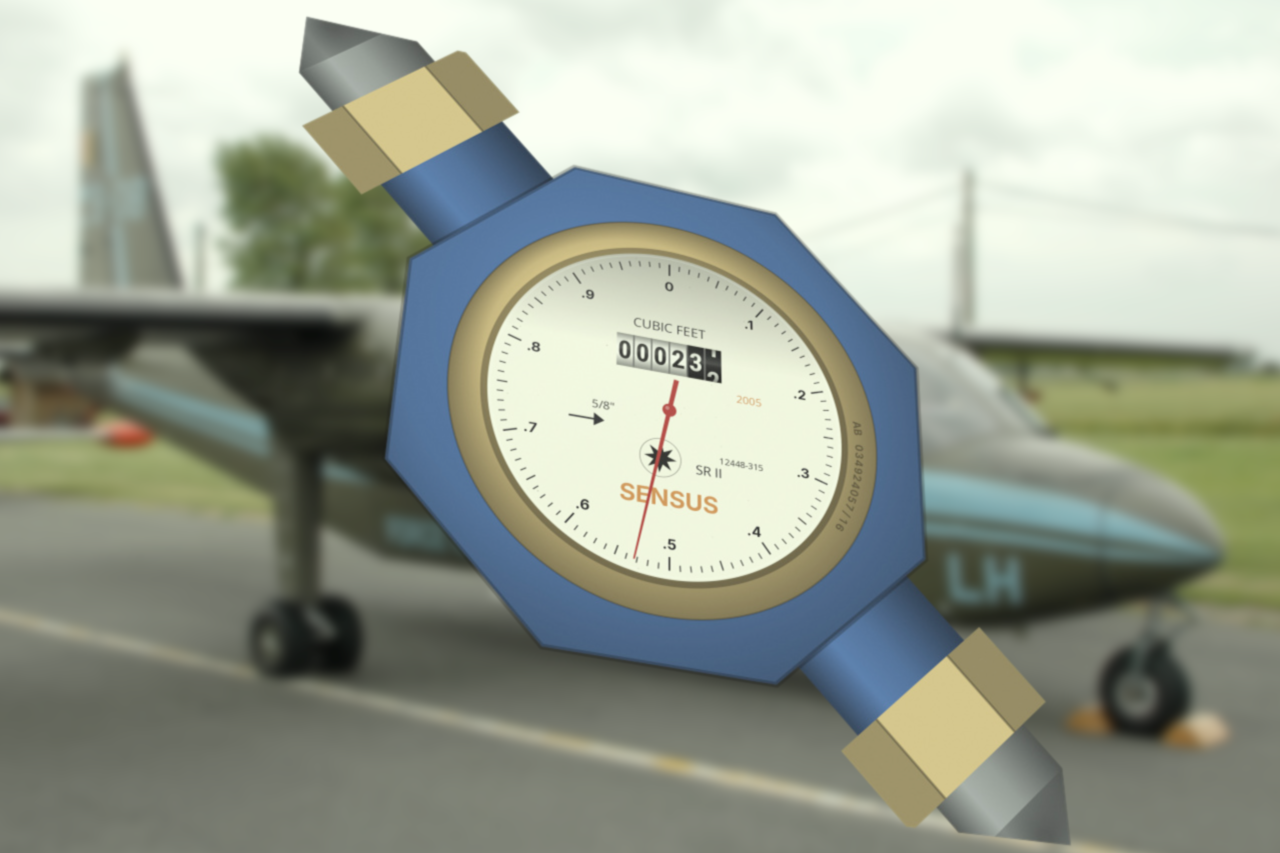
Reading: value=231.53 unit=ft³
